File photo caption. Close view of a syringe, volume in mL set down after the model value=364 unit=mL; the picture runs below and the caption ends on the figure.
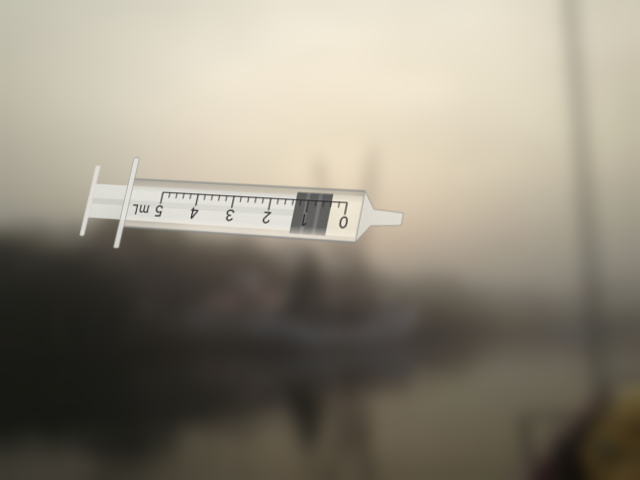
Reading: value=0.4 unit=mL
